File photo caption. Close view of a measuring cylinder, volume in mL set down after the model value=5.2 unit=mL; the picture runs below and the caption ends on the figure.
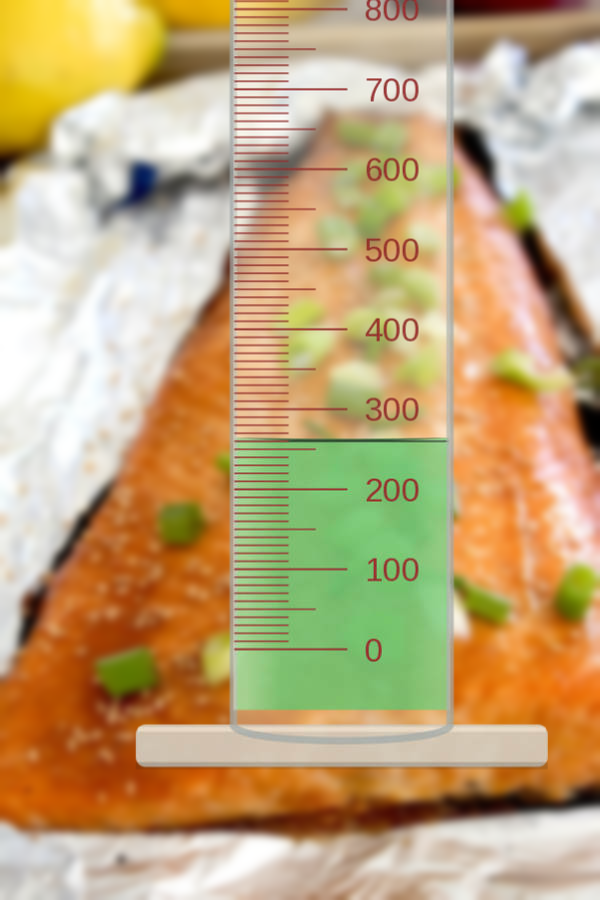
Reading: value=260 unit=mL
